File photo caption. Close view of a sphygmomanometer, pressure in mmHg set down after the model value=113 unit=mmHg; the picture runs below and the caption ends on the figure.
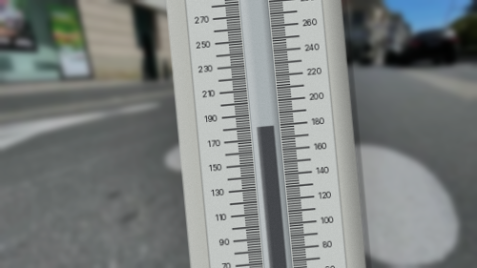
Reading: value=180 unit=mmHg
